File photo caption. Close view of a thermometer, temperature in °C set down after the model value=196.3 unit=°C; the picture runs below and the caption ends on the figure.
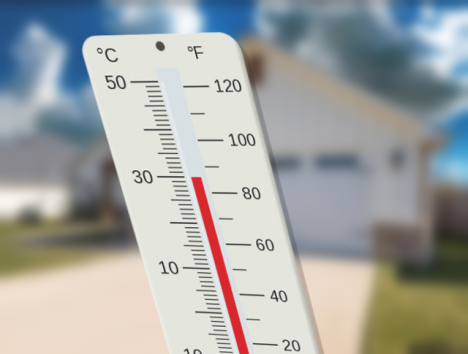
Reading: value=30 unit=°C
